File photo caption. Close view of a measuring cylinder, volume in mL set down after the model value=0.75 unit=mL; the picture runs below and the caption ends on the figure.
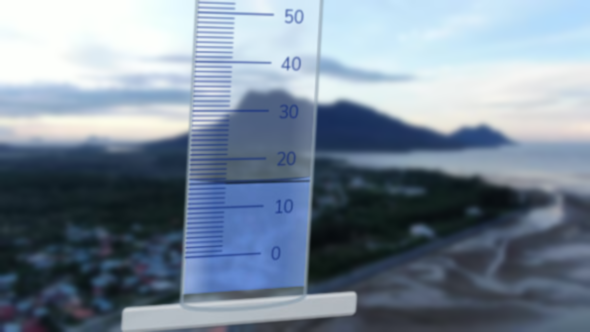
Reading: value=15 unit=mL
